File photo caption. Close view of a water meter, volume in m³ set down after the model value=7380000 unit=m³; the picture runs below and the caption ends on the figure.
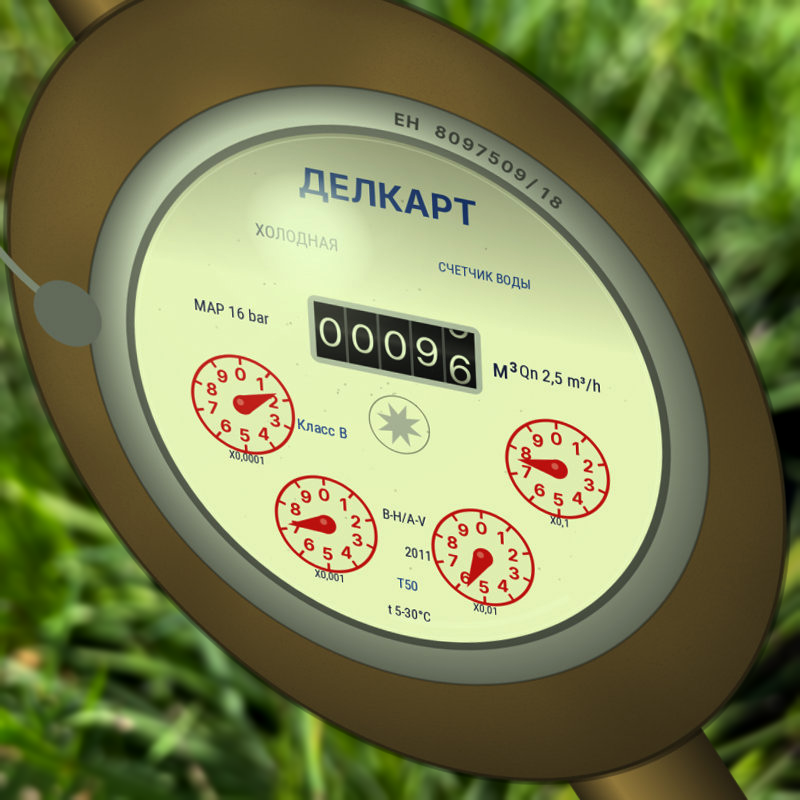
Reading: value=95.7571 unit=m³
